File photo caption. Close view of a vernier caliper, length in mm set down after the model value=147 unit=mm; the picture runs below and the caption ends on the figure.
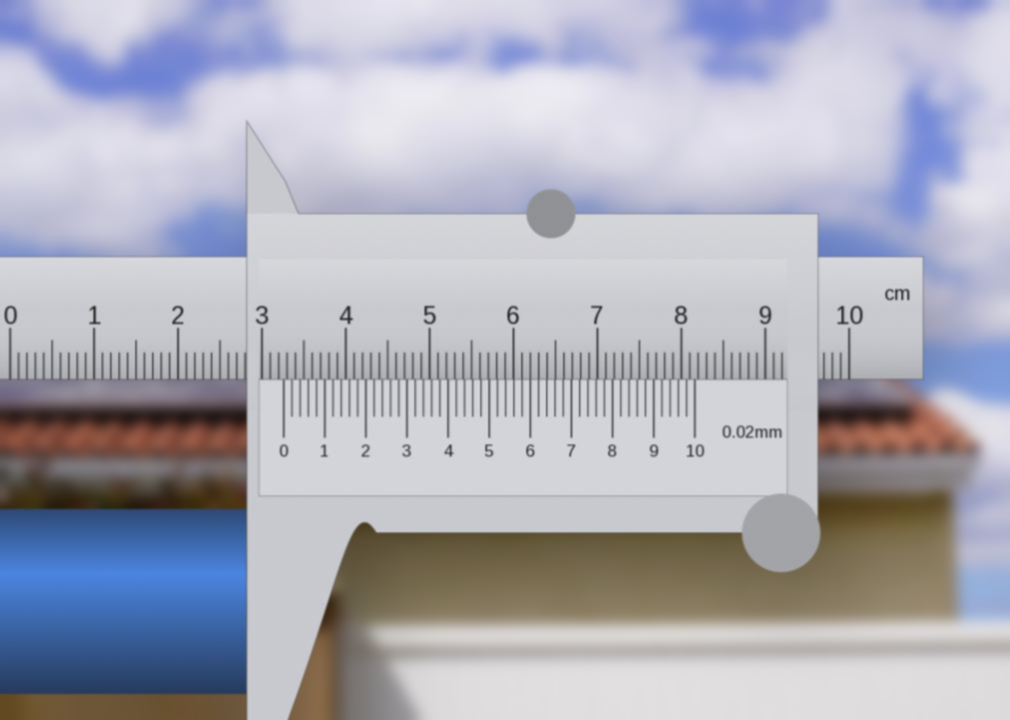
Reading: value=32.6 unit=mm
